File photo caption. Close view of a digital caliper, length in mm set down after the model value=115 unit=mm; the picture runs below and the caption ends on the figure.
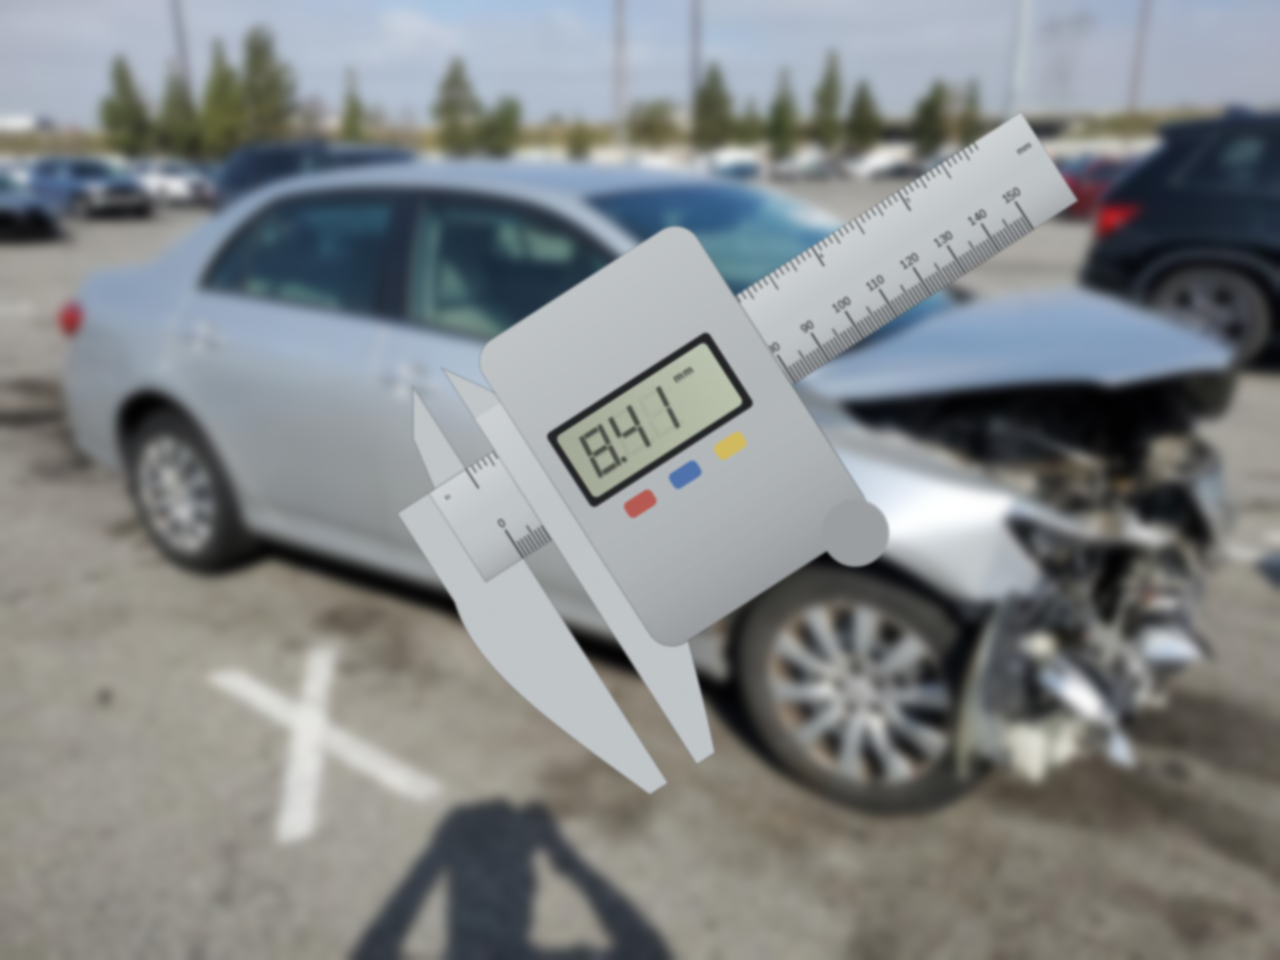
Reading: value=8.41 unit=mm
